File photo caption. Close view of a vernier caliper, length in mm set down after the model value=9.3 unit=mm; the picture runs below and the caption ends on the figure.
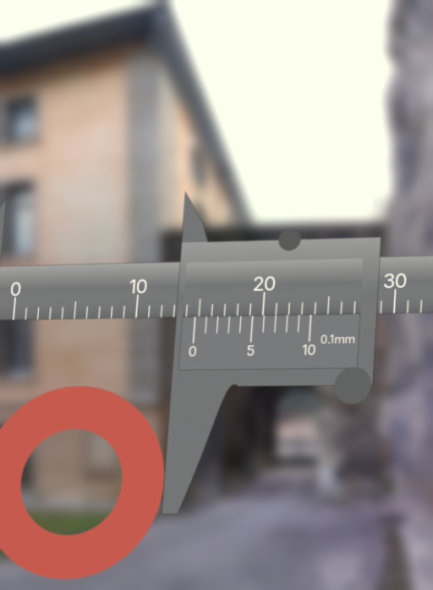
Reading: value=14.7 unit=mm
